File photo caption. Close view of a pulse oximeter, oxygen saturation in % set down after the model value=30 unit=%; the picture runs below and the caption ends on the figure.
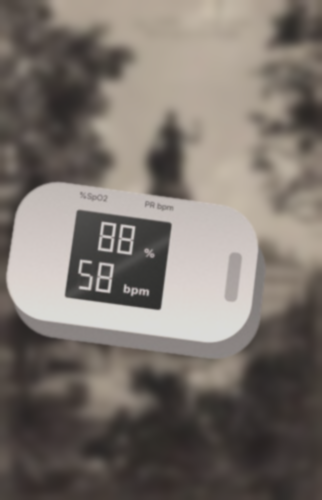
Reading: value=88 unit=%
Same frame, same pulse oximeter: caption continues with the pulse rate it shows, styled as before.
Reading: value=58 unit=bpm
